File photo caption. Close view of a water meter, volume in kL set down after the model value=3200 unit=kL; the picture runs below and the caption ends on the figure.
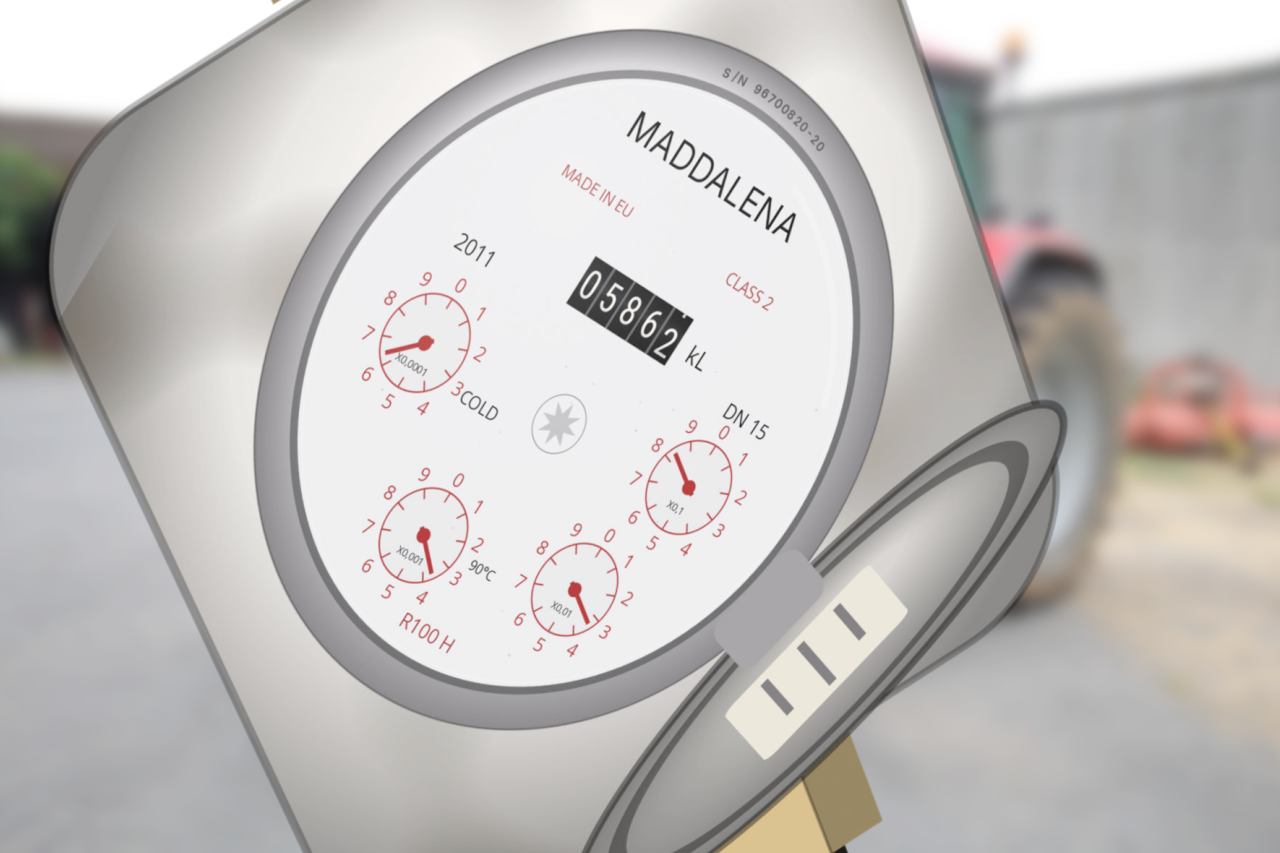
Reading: value=5861.8336 unit=kL
